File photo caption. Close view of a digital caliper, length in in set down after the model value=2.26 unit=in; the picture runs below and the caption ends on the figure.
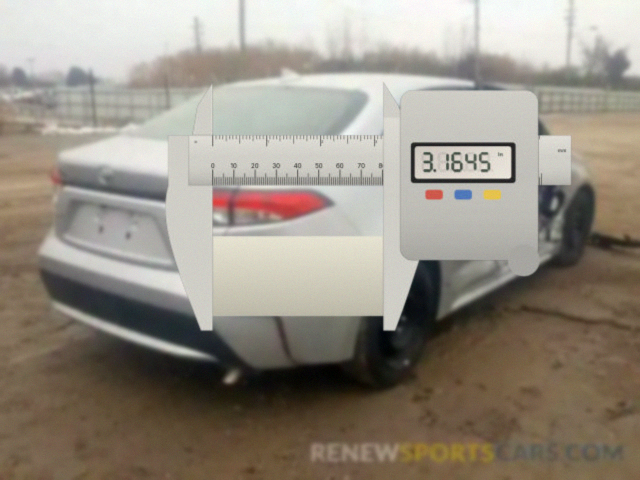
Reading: value=3.1645 unit=in
